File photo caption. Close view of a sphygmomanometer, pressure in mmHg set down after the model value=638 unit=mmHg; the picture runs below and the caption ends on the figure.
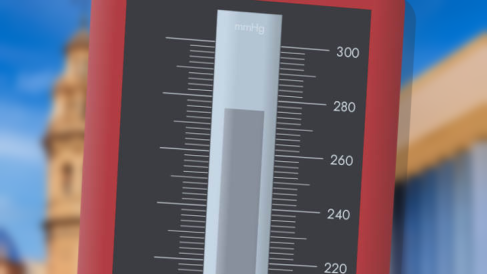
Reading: value=276 unit=mmHg
